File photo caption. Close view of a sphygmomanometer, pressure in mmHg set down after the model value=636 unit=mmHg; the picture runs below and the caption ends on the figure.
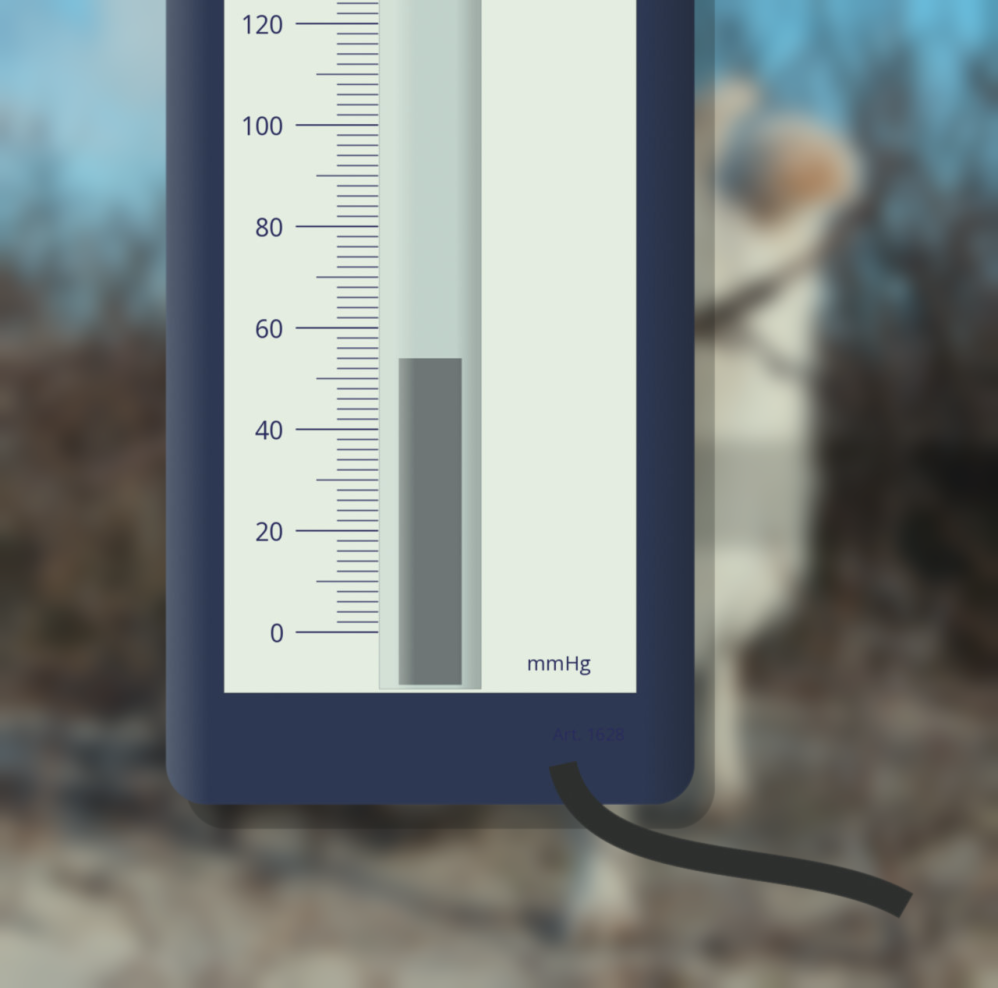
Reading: value=54 unit=mmHg
